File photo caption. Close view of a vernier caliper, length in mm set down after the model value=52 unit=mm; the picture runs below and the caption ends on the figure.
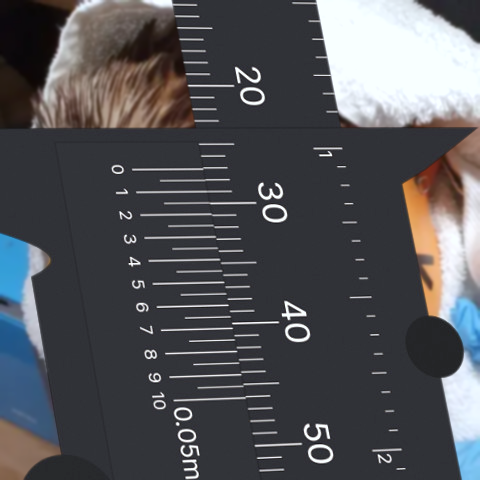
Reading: value=27.1 unit=mm
